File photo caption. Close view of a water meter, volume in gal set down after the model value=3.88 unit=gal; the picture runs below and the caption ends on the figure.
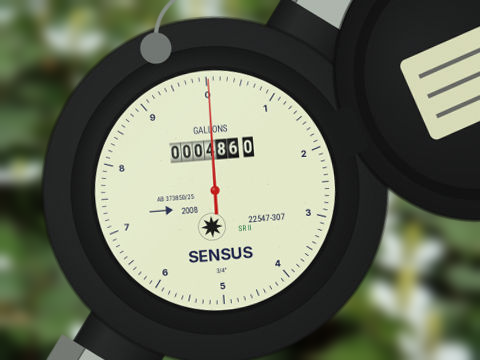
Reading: value=4860.0 unit=gal
